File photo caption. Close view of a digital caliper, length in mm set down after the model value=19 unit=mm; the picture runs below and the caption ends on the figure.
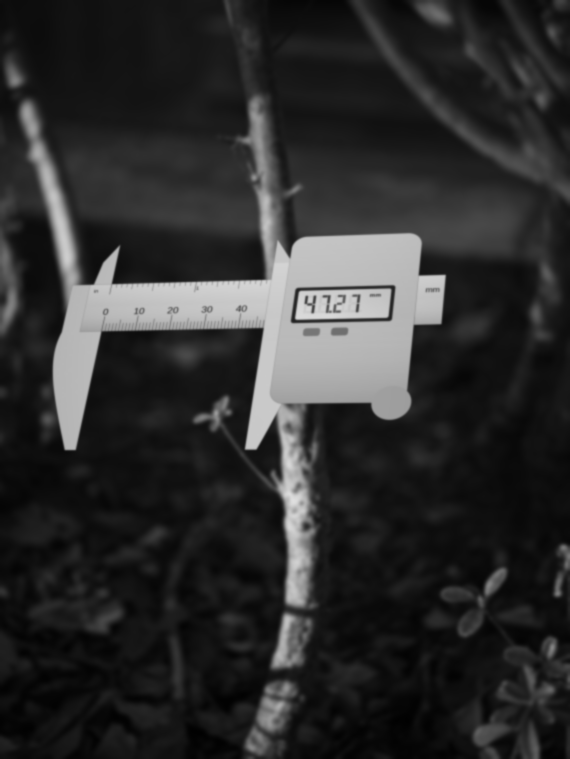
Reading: value=47.27 unit=mm
